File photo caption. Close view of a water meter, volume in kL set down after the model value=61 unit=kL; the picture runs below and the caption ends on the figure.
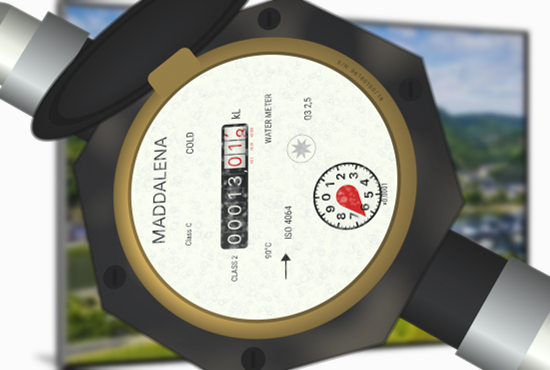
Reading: value=13.0176 unit=kL
